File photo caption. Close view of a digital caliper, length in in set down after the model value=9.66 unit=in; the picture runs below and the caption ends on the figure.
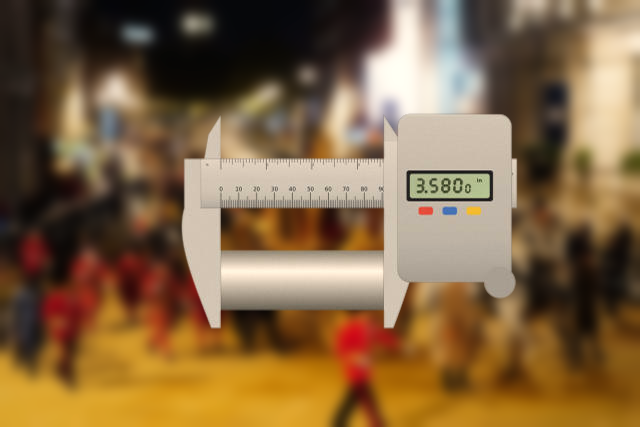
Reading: value=3.5800 unit=in
